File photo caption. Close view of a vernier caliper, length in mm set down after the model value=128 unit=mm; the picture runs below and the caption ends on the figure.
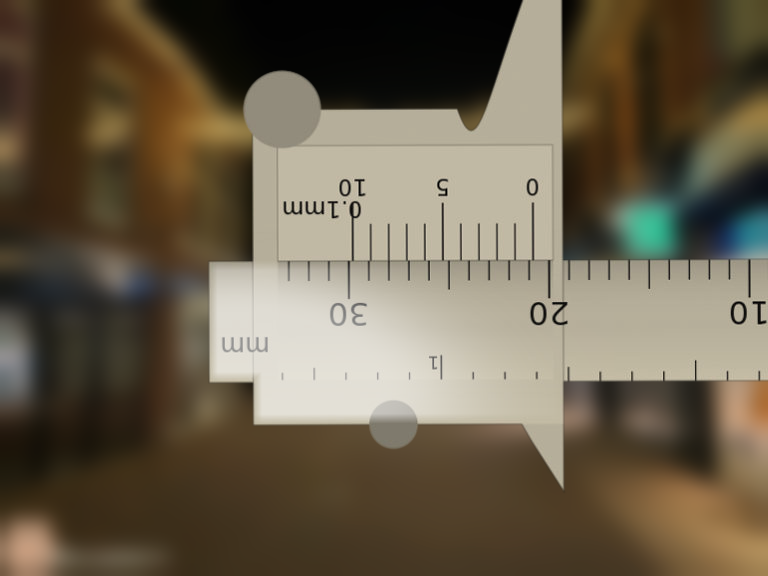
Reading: value=20.8 unit=mm
